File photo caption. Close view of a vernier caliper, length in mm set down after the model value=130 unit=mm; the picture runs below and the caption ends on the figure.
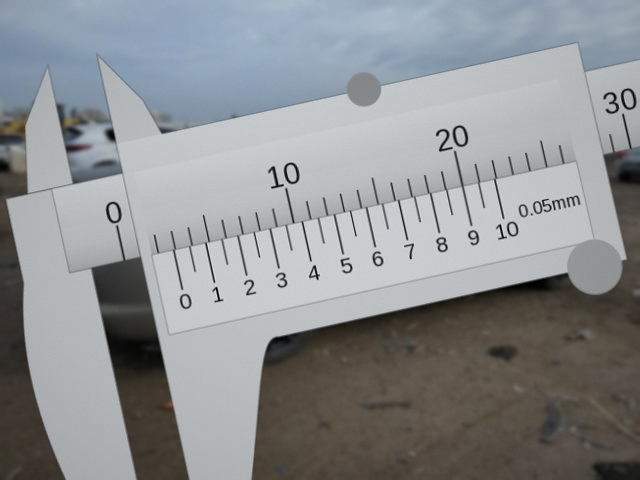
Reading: value=2.9 unit=mm
